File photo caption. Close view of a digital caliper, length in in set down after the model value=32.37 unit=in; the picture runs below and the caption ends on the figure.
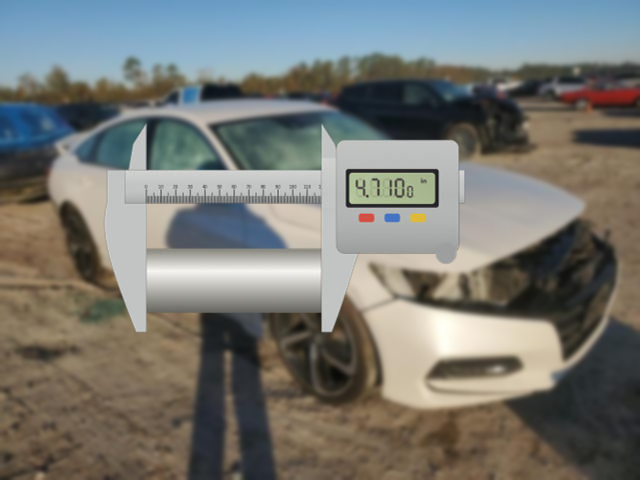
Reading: value=4.7100 unit=in
